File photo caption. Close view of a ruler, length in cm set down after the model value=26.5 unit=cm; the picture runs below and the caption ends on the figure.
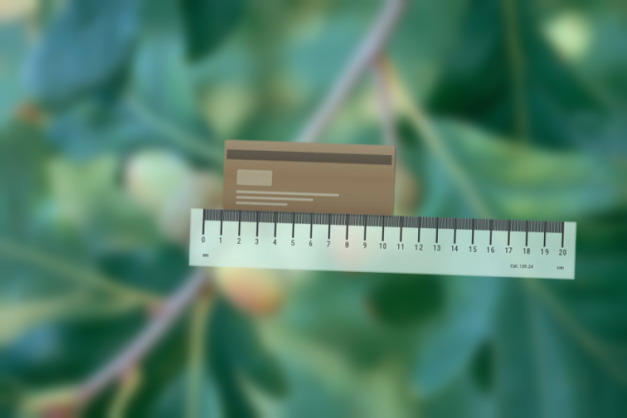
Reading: value=9.5 unit=cm
